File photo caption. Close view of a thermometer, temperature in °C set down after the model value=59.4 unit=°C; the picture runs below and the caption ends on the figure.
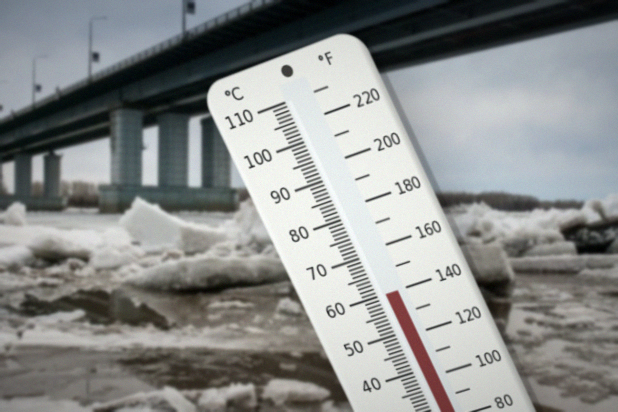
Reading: value=60 unit=°C
